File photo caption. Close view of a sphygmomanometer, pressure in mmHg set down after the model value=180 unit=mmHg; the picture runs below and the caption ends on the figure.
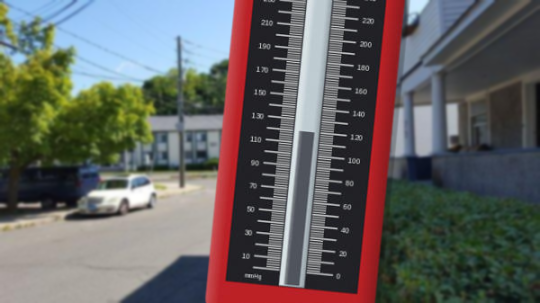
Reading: value=120 unit=mmHg
